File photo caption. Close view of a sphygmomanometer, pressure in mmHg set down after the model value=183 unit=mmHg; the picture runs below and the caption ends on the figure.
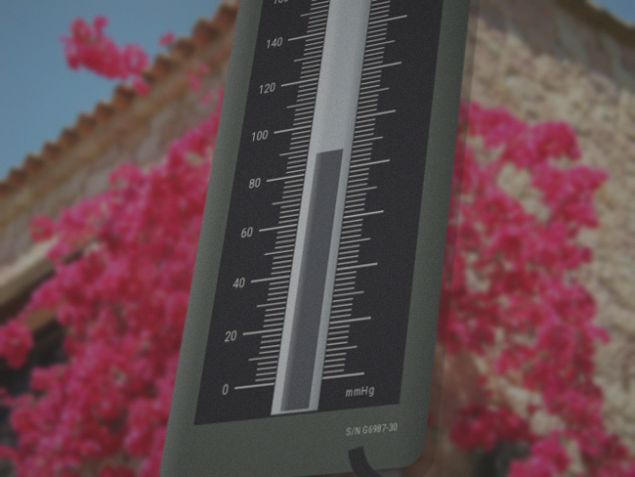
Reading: value=88 unit=mmHg
